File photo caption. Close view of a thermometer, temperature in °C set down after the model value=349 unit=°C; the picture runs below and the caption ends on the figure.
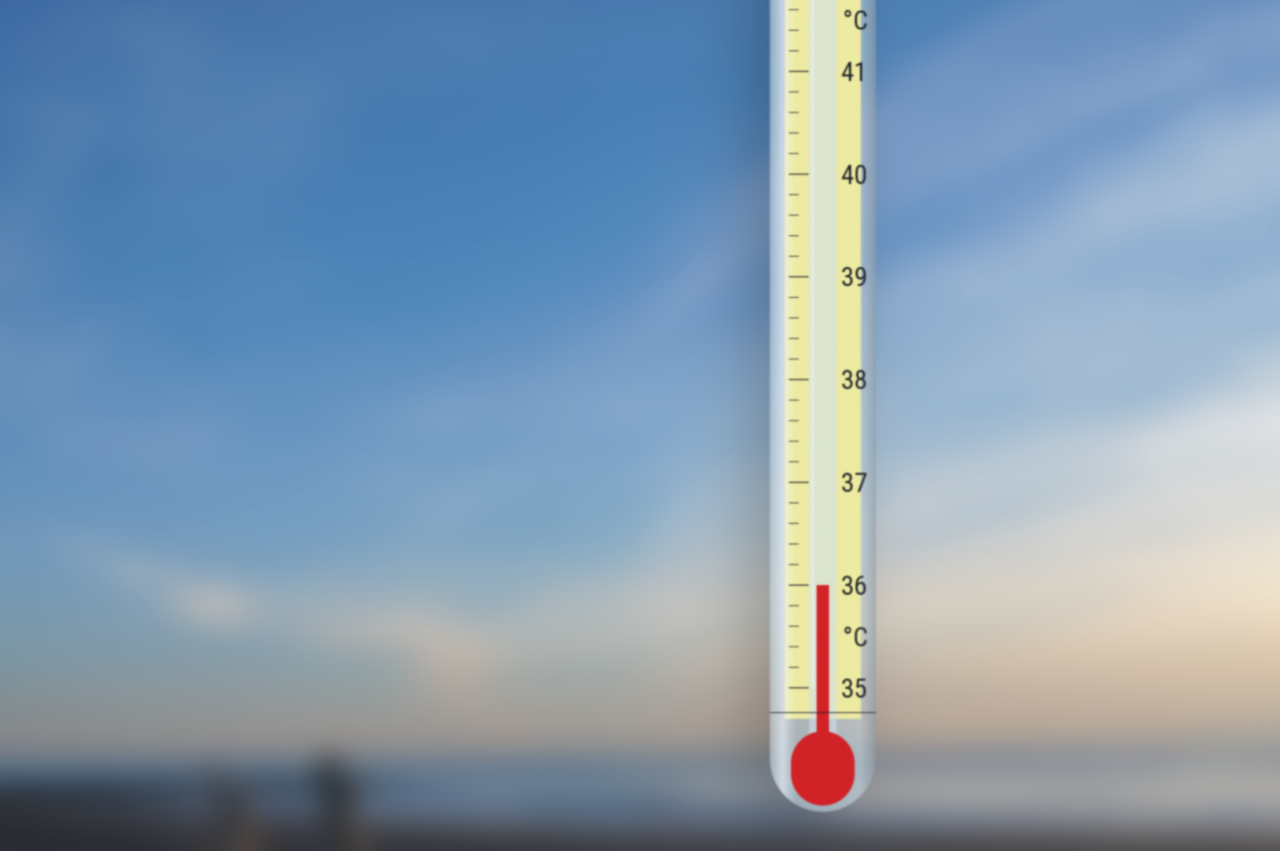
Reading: value=36 unit=°C
